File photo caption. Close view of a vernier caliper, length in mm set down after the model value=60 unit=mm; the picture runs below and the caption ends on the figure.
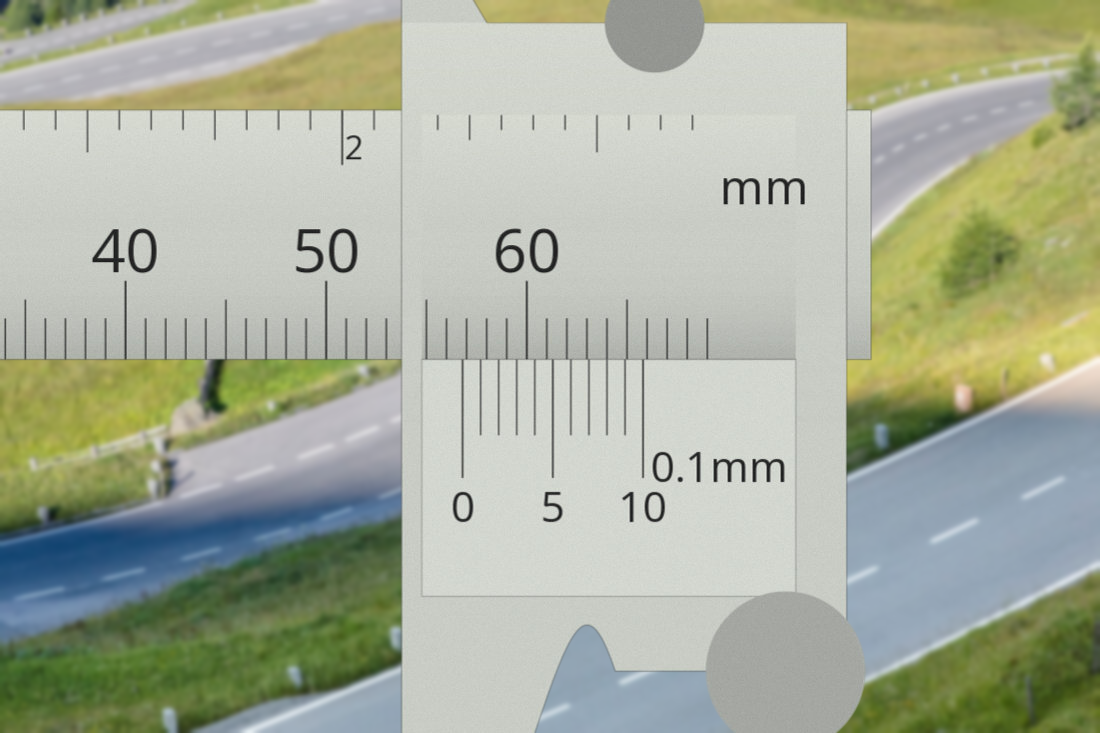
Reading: value=56.8 unit=mm
